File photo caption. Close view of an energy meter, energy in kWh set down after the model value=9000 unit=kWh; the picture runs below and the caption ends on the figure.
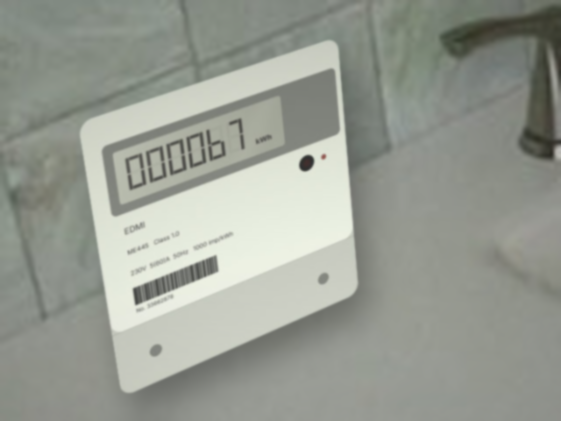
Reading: value=67 unit=kWh
